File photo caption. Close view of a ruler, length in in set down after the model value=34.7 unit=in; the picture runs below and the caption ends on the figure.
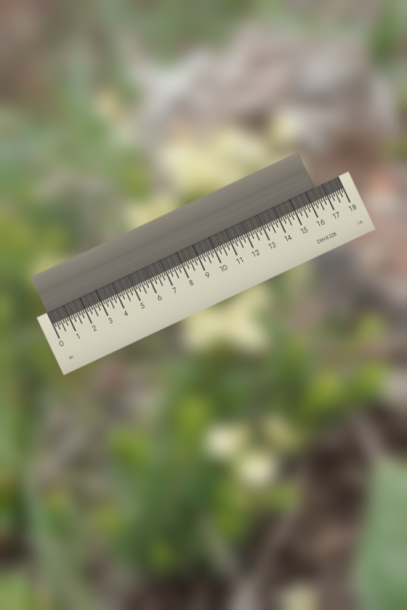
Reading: value=16.5 unit=in
